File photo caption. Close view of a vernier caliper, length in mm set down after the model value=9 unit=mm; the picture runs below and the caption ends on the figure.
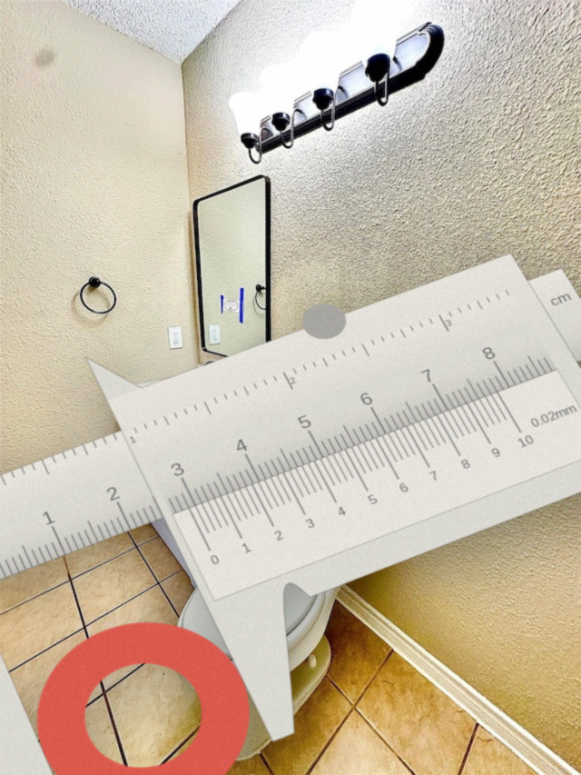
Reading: value=29.0 unit=mm
